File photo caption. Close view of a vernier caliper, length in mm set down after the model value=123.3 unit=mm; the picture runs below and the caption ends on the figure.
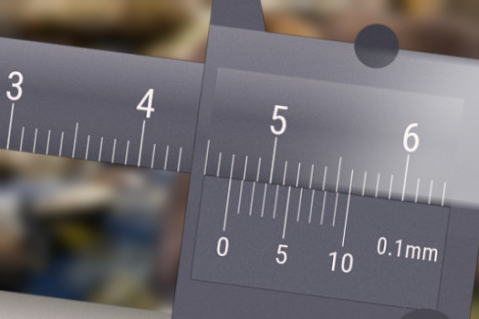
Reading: value=47.0 unit=mm
